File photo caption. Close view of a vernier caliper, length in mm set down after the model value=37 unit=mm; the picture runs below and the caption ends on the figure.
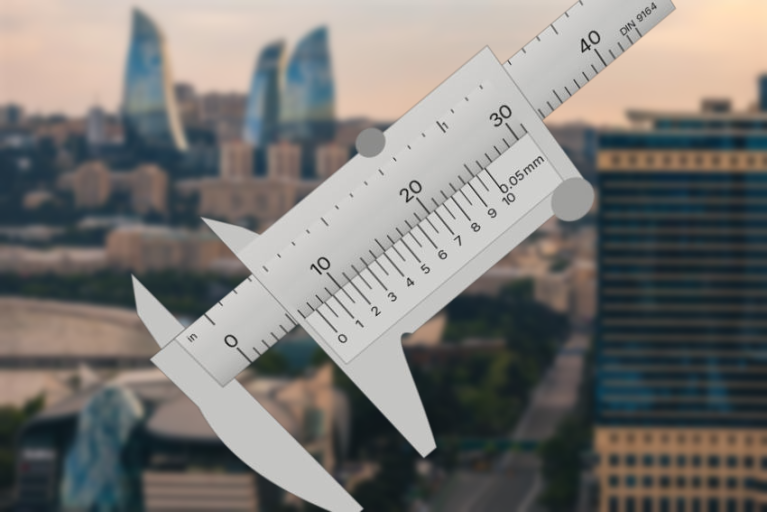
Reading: value=7.2 unit=mm
